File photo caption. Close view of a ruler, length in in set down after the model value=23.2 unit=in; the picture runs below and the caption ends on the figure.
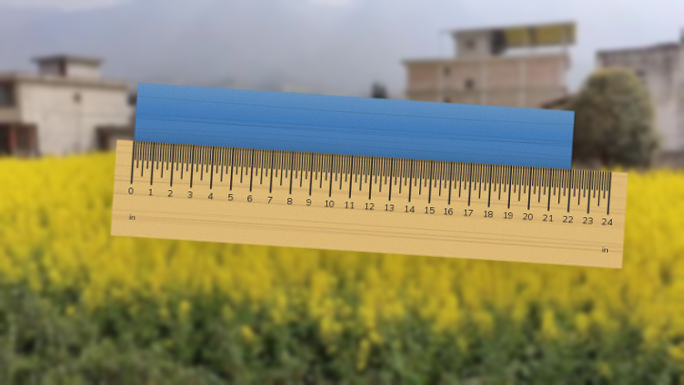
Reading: value=22 unit=in
